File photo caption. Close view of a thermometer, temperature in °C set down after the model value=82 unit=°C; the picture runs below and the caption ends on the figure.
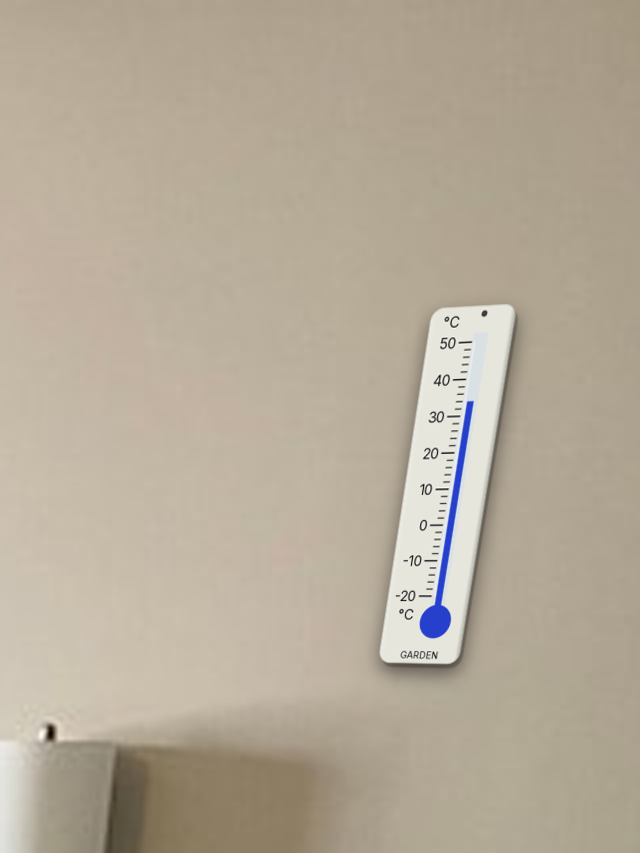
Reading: value=34 unit=°C
